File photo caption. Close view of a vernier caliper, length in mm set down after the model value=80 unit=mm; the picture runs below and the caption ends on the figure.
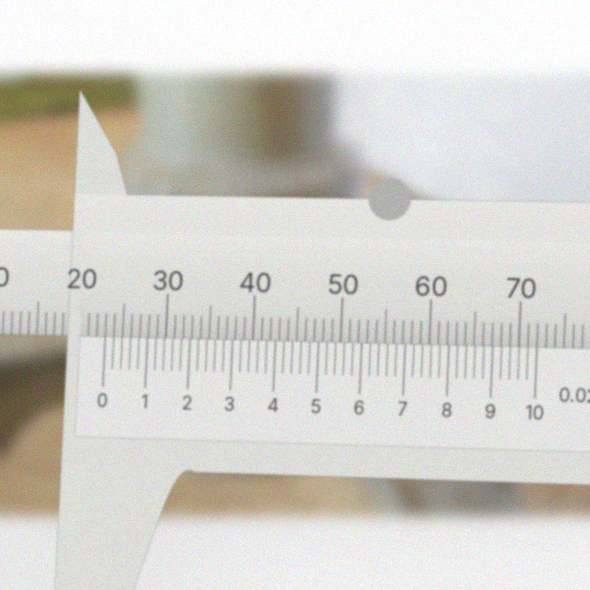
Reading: value=23.0 unit=mm
